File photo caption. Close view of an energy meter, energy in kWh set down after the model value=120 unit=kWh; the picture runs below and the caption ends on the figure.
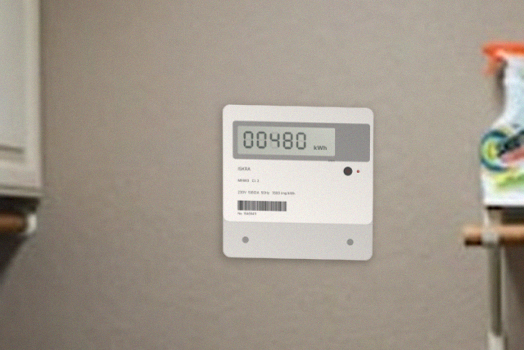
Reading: value=480 unit=kWh
